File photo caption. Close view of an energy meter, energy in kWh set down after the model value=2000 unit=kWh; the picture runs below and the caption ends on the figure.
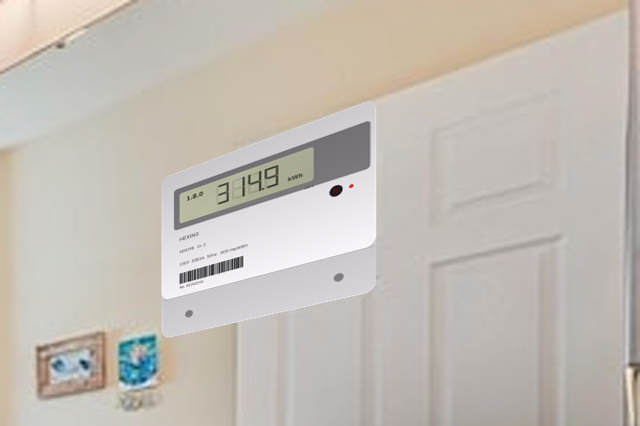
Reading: value=314.9 unit=kWh
